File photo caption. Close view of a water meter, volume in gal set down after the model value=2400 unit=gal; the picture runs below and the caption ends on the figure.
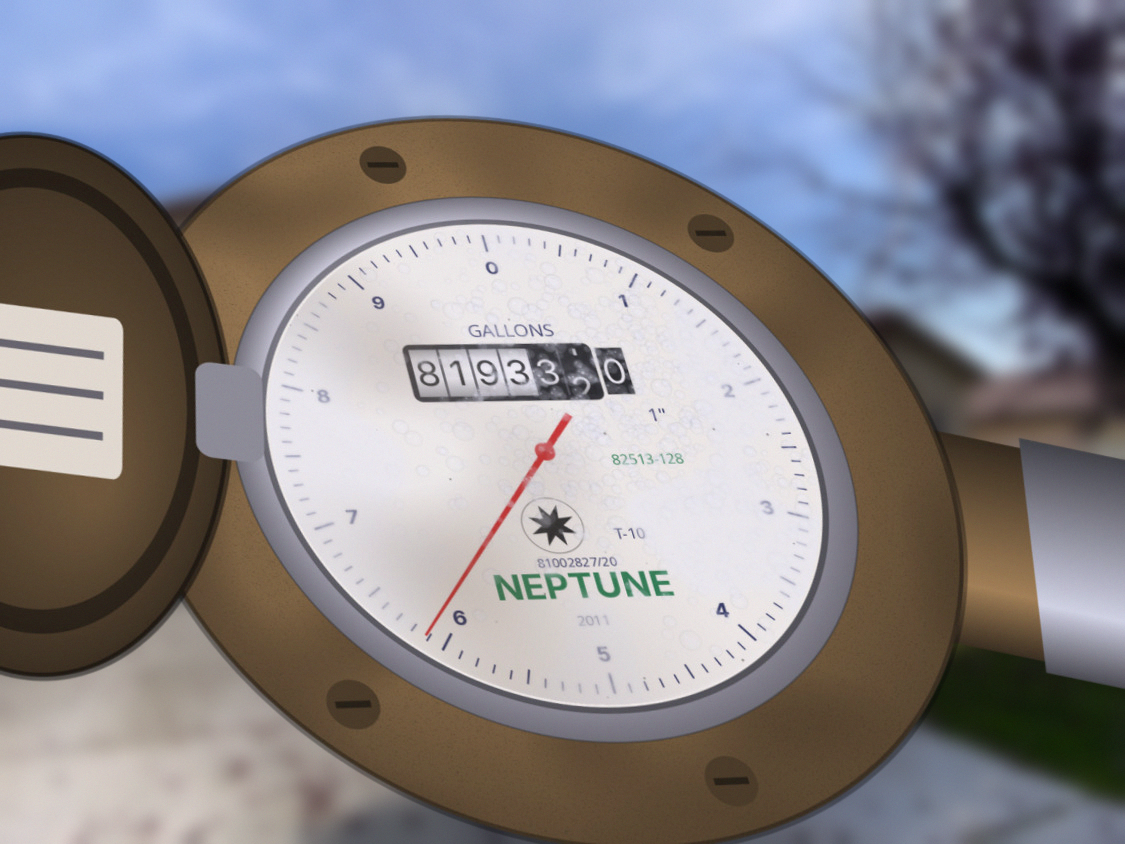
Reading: value=8193316.1 unit=gal
